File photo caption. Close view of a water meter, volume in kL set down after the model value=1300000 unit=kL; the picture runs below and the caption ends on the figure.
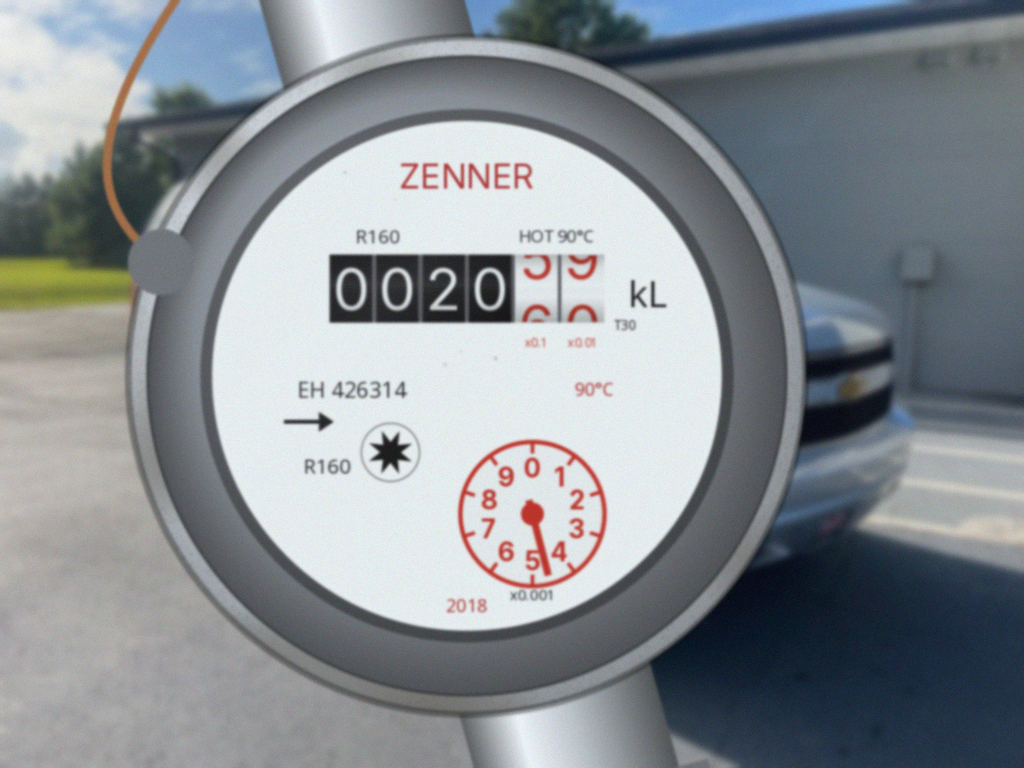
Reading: value=20.594 unit=kL
